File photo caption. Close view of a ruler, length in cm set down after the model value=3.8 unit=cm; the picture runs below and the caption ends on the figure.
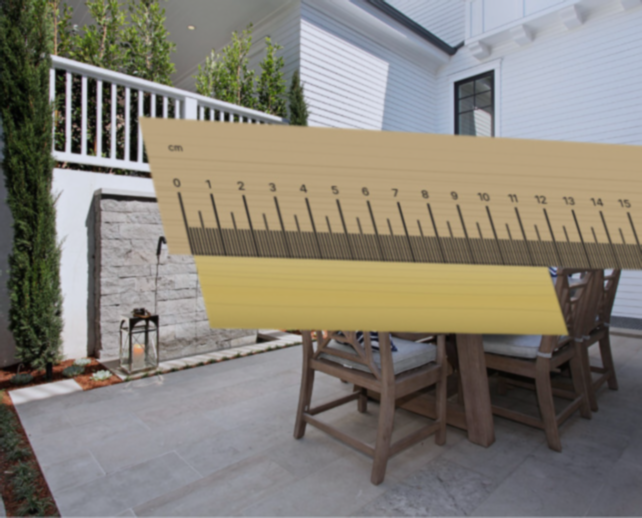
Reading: value=11.5 unit=cm
